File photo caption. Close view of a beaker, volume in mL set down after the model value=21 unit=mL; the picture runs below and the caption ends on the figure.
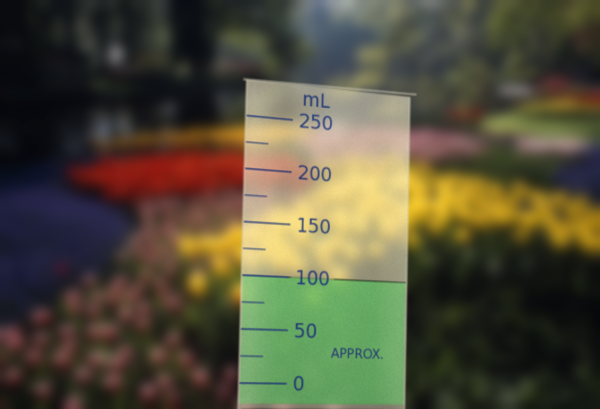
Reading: value=100 unit=mL
